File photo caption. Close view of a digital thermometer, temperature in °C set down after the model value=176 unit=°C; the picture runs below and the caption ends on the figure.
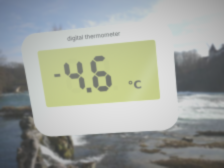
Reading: value=-4.6 unit=°C
